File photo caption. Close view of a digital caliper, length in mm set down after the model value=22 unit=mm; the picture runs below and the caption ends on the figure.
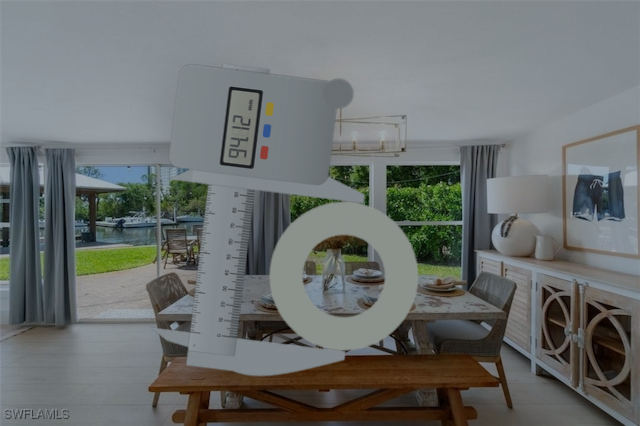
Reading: value=94.12 unit=mm
